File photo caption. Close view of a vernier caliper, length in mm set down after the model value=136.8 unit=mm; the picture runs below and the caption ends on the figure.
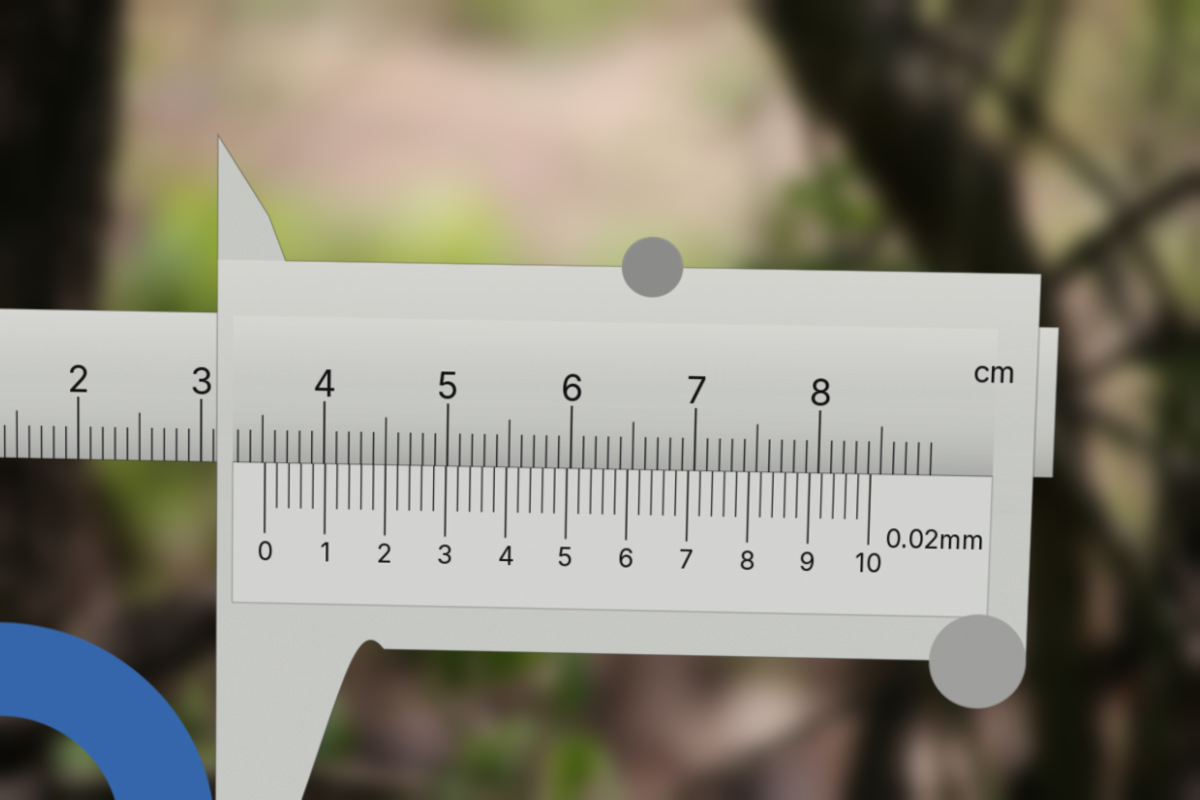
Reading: value=35.2 unit=mm
